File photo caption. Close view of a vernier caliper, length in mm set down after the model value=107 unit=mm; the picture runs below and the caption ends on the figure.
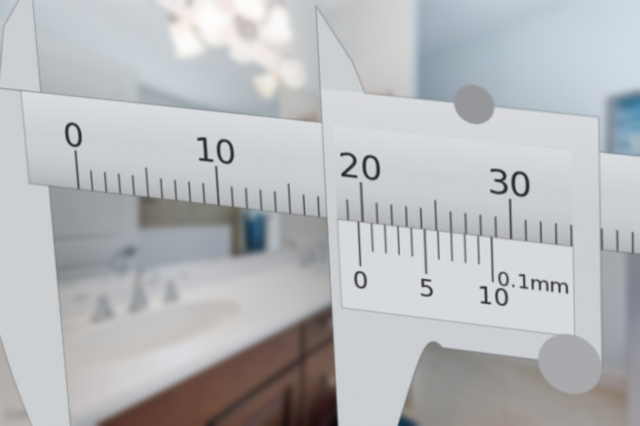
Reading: value=19.7 unit=mm
